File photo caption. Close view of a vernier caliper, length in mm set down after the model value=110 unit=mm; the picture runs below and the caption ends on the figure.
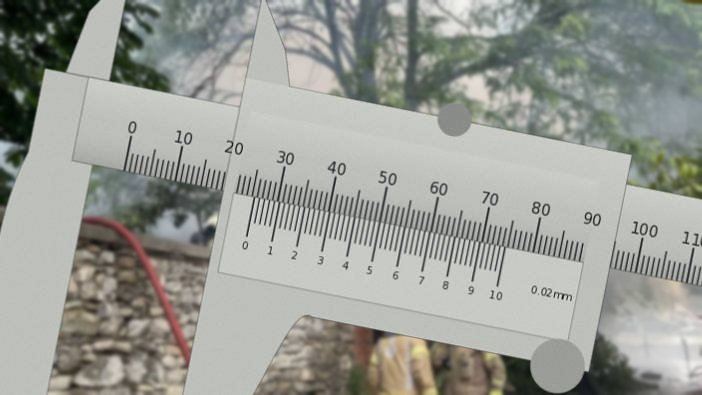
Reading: value=25.5 unit=mm
